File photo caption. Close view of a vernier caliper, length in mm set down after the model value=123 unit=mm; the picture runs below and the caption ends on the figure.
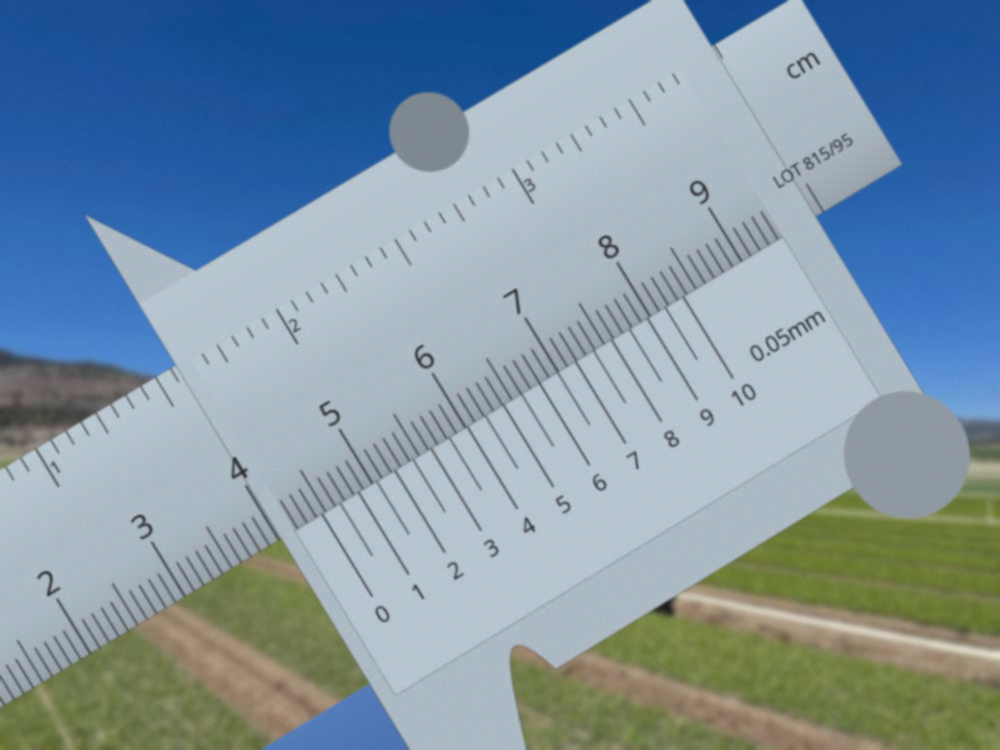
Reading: value=44.6 unit=mm
